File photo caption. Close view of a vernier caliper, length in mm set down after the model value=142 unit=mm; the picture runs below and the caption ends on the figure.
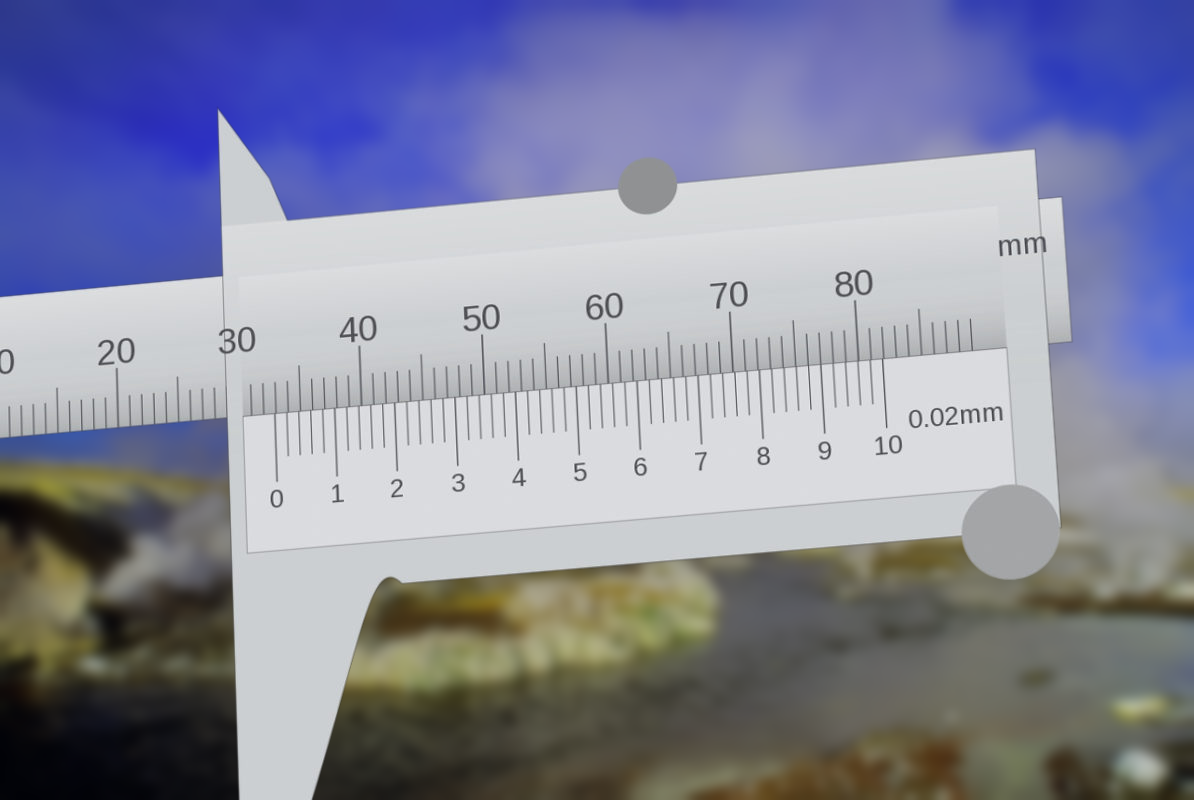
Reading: value=32.9 unit=mm
